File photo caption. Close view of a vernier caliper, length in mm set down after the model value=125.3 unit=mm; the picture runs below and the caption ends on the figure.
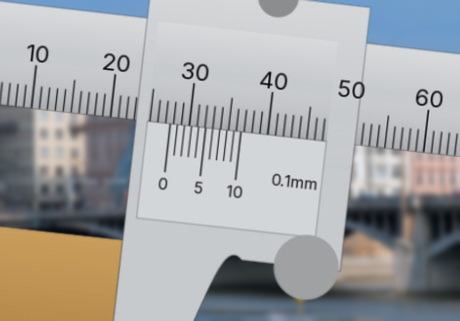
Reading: value=27.6 unit=mm
